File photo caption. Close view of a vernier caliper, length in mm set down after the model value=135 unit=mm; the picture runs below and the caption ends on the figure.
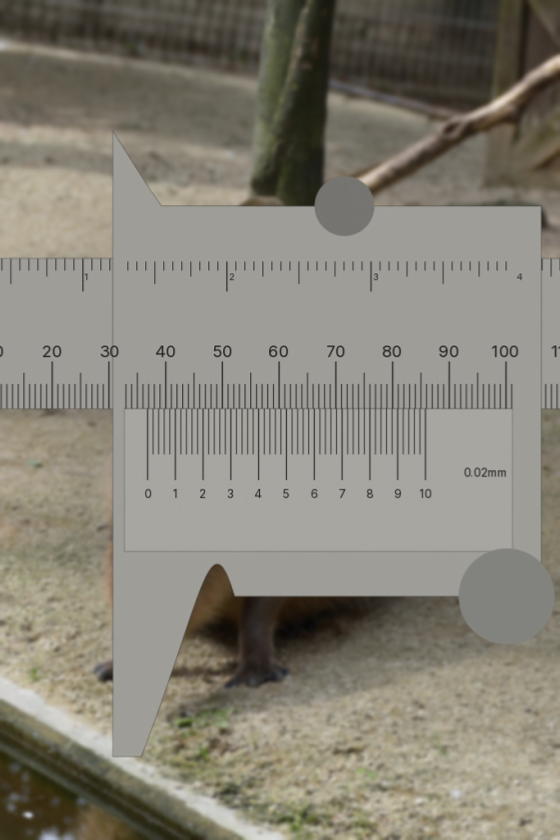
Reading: value=36.8 unit=mm
